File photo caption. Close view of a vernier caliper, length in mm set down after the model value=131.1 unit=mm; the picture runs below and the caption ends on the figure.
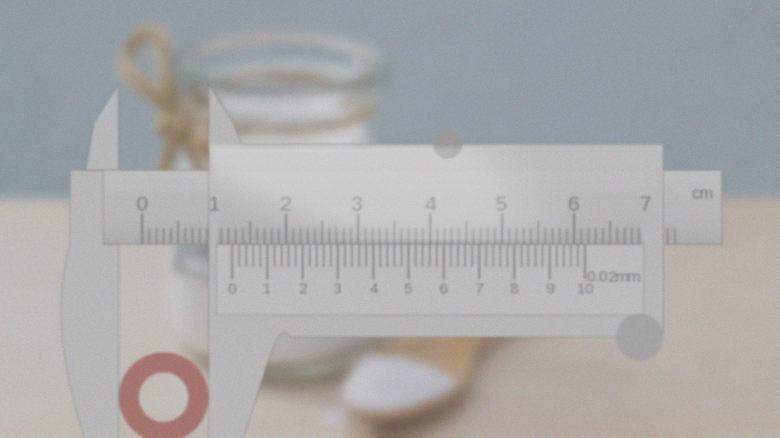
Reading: value=12.5 unit=mm
